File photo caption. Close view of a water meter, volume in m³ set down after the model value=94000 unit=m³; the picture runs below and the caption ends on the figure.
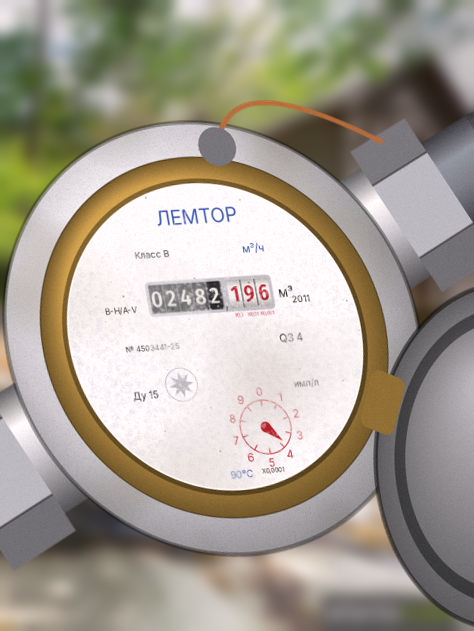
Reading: value=2482.1963 unit=m³
